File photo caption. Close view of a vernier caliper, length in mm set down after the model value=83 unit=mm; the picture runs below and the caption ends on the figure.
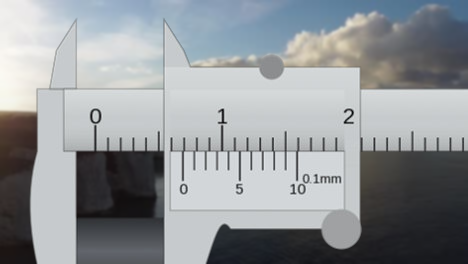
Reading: value=6.9 unit=mm
